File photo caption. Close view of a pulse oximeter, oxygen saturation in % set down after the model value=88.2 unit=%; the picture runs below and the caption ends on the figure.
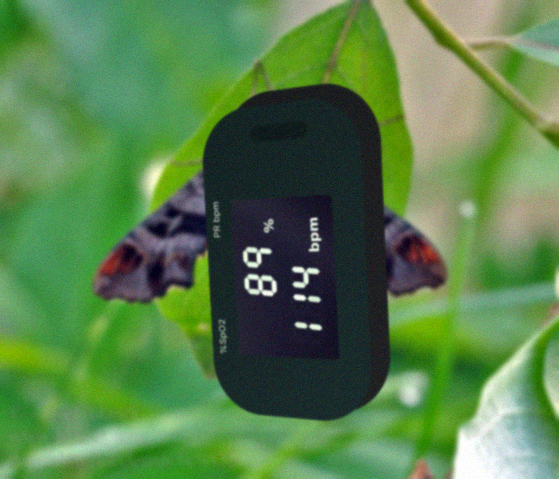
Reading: value=89 unit=%
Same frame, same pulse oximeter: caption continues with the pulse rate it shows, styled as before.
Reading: value=114 unit=bpm
